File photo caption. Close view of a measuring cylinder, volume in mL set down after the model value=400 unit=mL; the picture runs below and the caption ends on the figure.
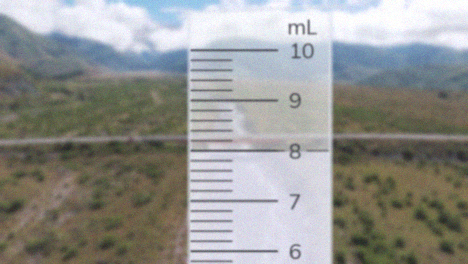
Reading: value=8 unit=mL
